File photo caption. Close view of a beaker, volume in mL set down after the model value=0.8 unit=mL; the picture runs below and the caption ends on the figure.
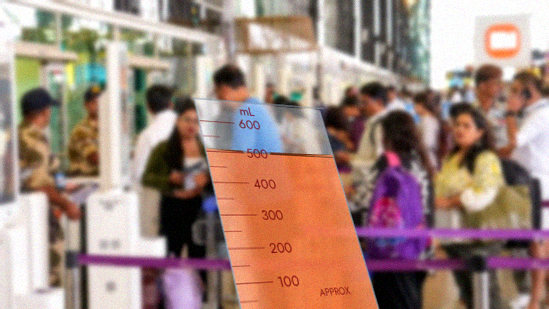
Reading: value=500 unit=mL
